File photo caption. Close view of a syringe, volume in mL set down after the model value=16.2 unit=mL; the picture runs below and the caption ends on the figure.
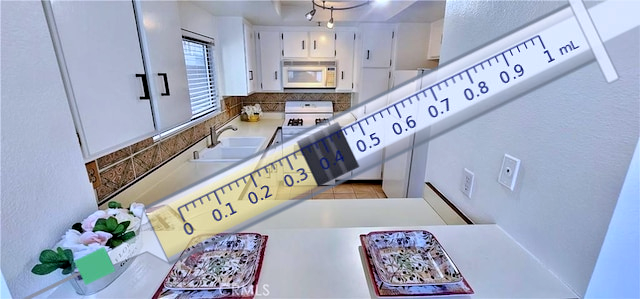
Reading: value=0.34 unit=mL
